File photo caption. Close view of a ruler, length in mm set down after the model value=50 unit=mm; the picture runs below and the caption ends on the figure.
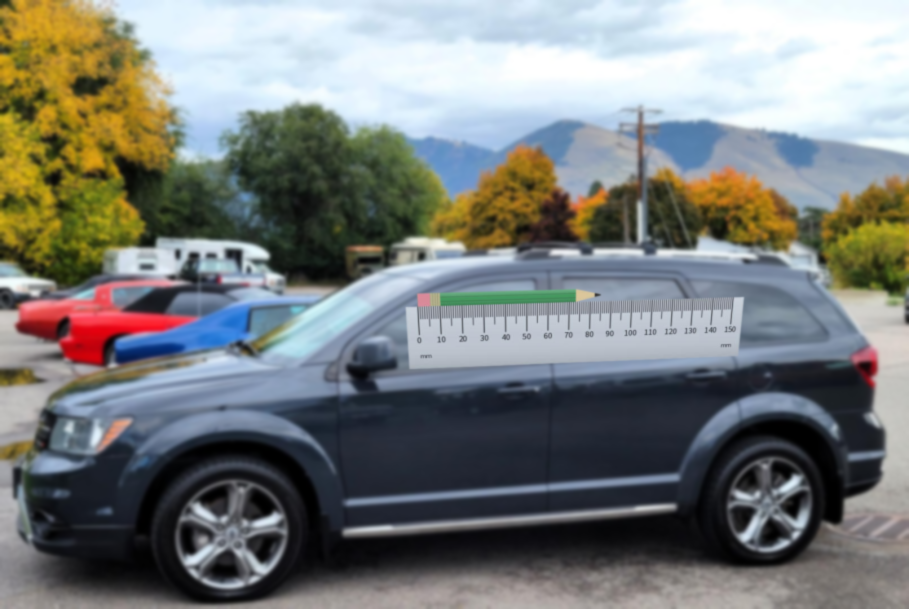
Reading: value=85 unit=mm
